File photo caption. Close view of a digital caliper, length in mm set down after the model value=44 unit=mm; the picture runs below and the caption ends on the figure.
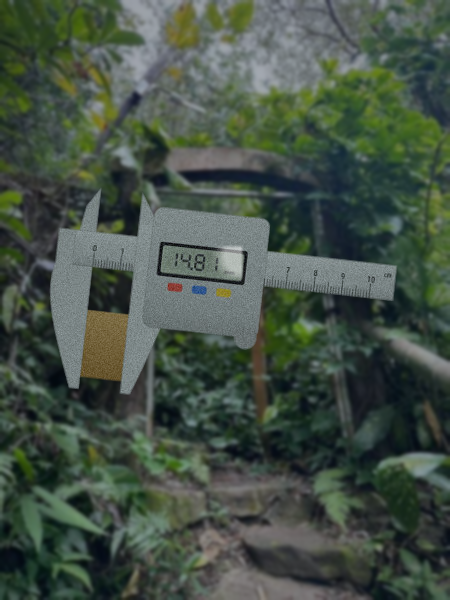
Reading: value=14.81 unit=mm
